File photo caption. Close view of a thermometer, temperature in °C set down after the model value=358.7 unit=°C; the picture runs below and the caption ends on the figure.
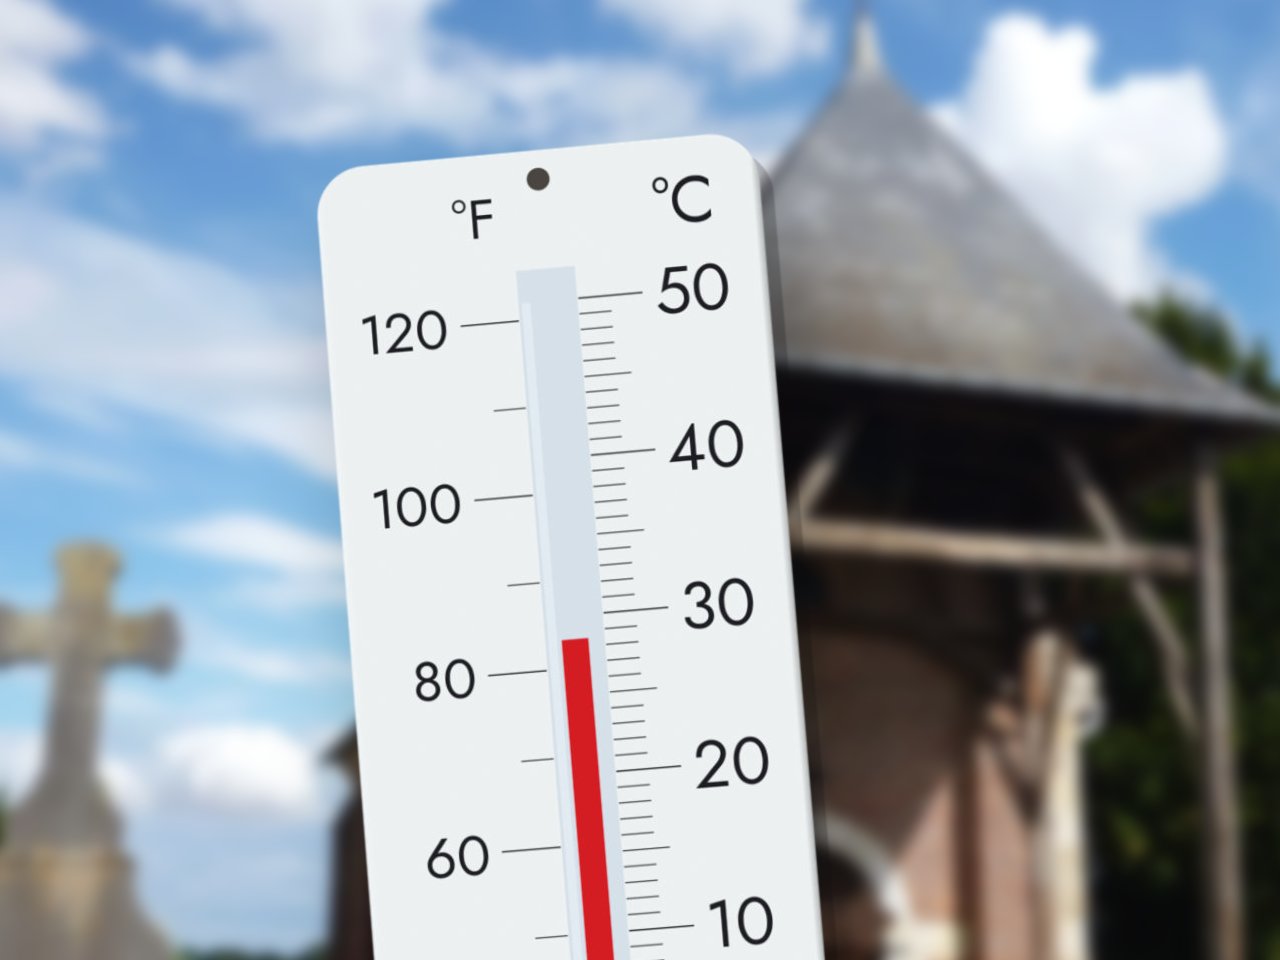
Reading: value=28.5 unit=°C
